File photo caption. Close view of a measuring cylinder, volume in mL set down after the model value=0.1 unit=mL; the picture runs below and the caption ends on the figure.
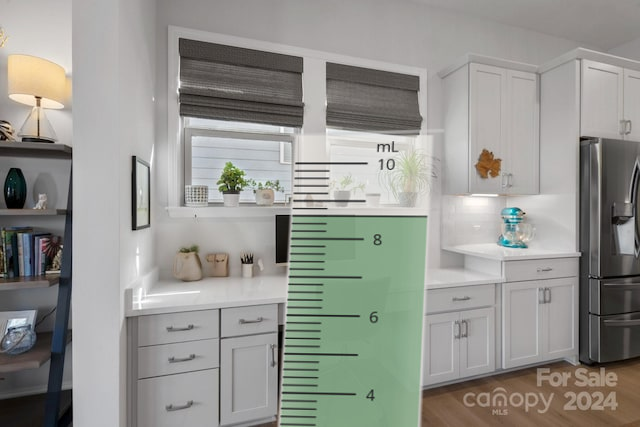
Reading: value=8.6 unit=mL
